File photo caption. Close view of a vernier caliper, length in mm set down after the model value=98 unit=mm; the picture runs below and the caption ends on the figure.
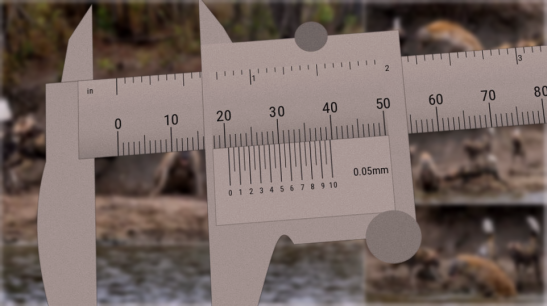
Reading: value=20.6 unit=mm
